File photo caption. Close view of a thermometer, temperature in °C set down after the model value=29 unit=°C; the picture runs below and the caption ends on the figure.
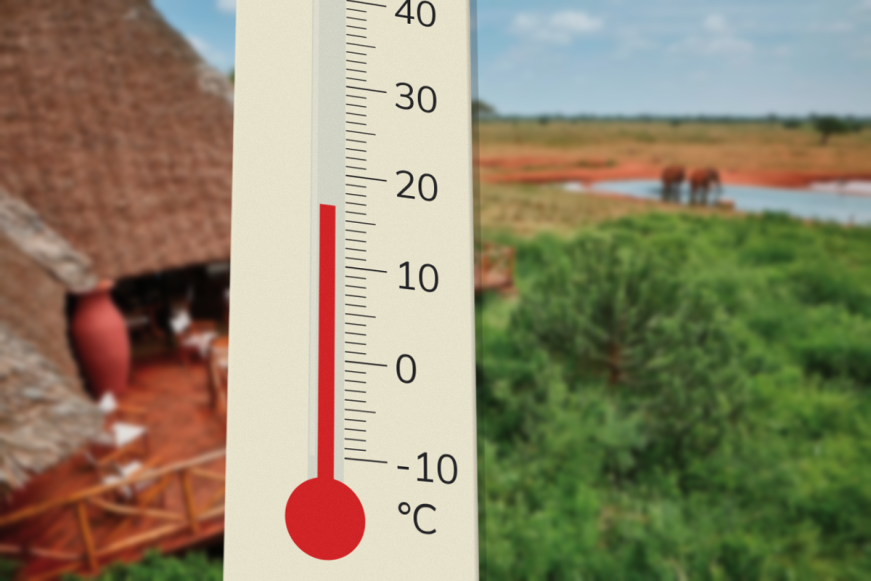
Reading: value=16.5 unit=°C
